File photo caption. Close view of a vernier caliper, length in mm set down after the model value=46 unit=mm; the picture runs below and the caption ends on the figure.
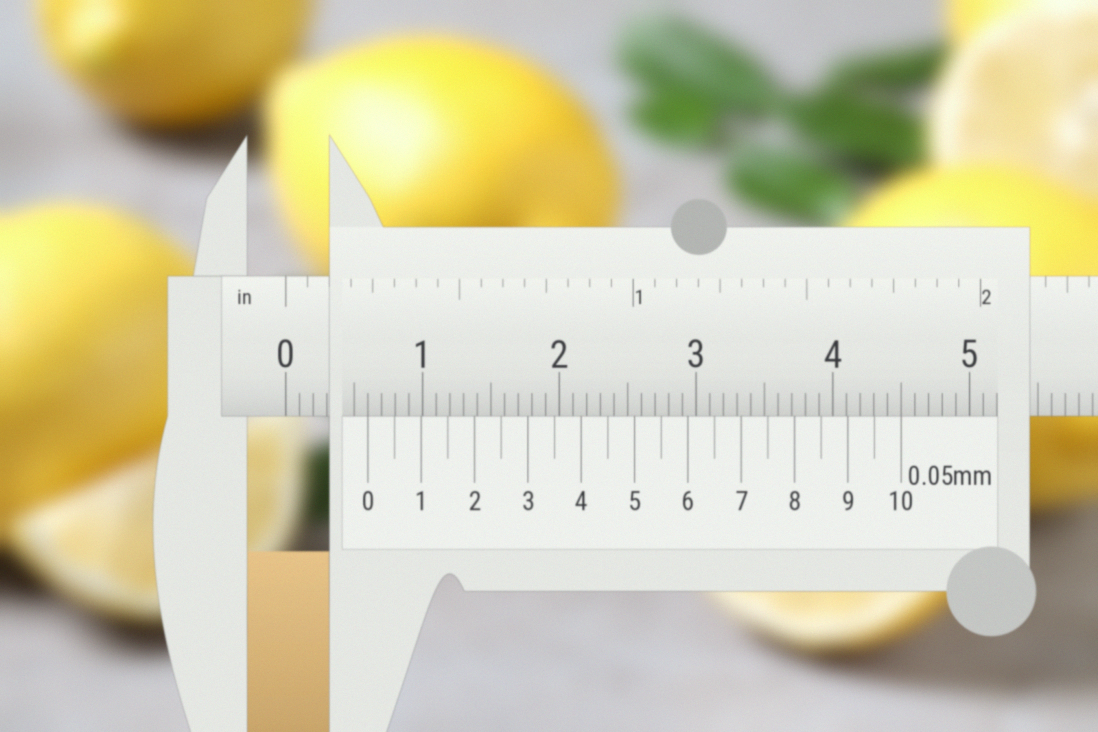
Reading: value=6.0 unit=mm
